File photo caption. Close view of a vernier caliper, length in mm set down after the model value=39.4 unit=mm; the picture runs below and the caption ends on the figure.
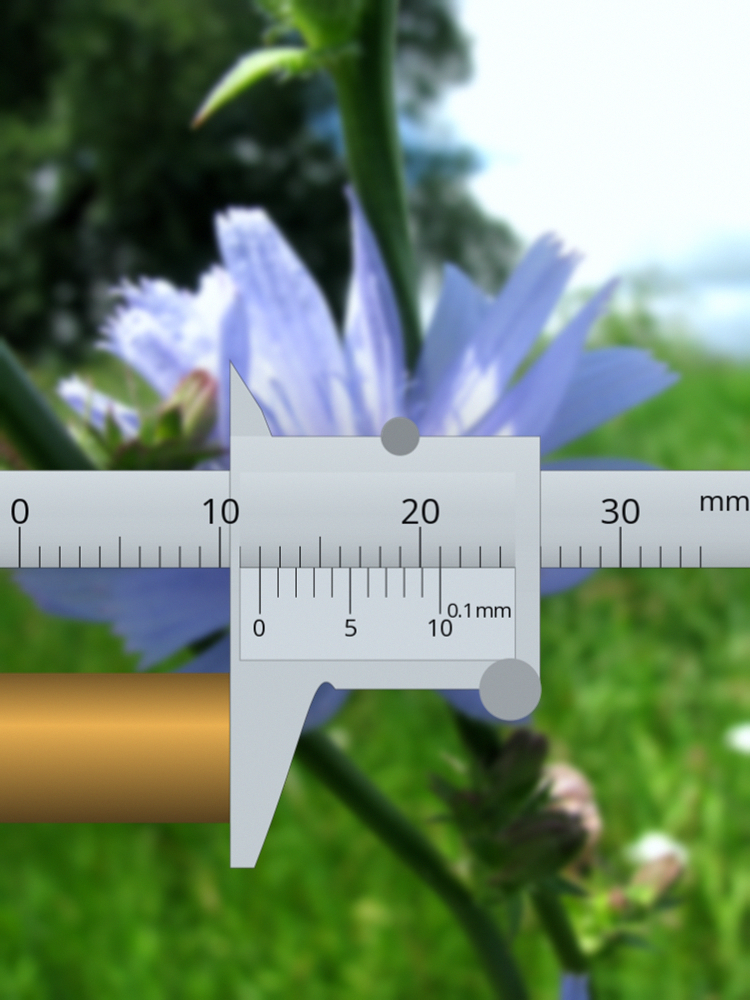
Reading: value=12.0 unit=mm
